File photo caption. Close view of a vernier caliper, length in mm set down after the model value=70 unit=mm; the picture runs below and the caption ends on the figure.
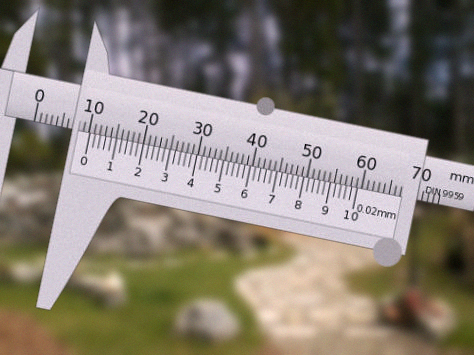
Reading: value=10.2 unit=mm
